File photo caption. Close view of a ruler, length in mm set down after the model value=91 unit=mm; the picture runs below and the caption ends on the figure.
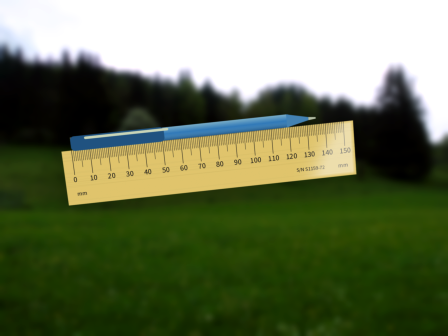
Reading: value=135 unit=mm
